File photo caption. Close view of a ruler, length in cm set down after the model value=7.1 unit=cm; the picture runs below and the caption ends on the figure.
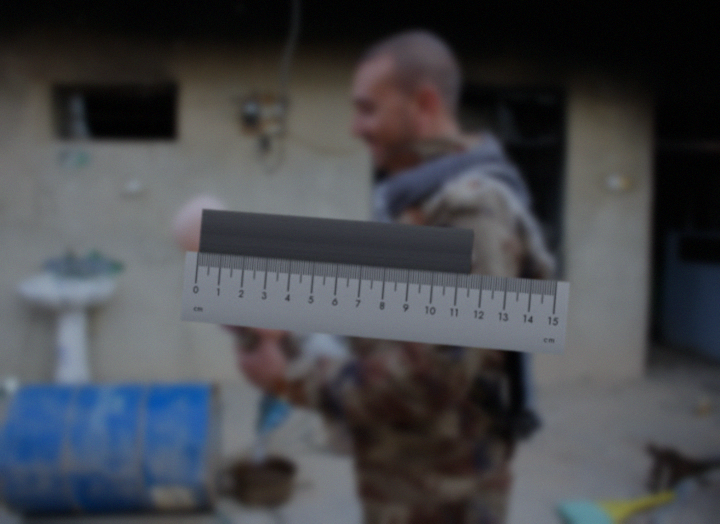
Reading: value=11.5 unit=cm
